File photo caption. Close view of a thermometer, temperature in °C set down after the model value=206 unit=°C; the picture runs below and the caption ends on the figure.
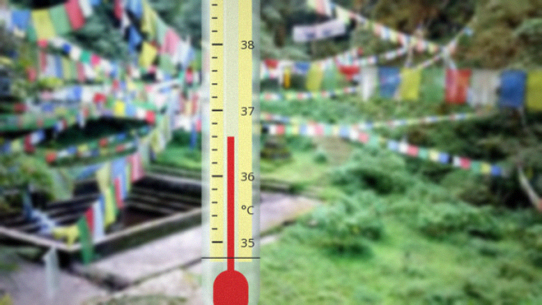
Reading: value=36.6 unit=°C
